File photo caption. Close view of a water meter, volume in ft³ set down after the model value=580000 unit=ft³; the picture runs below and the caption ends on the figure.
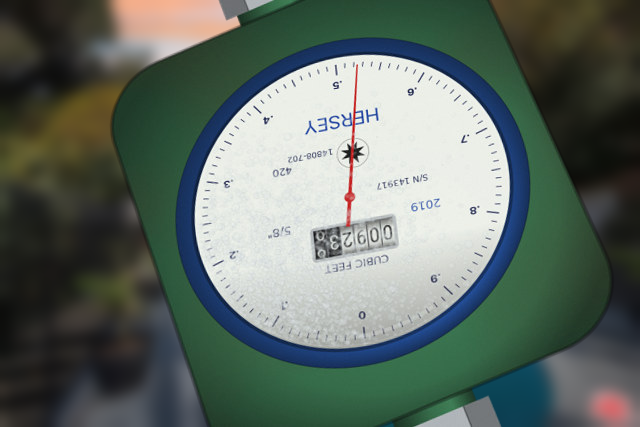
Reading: value=9238.52 unit=ft³
